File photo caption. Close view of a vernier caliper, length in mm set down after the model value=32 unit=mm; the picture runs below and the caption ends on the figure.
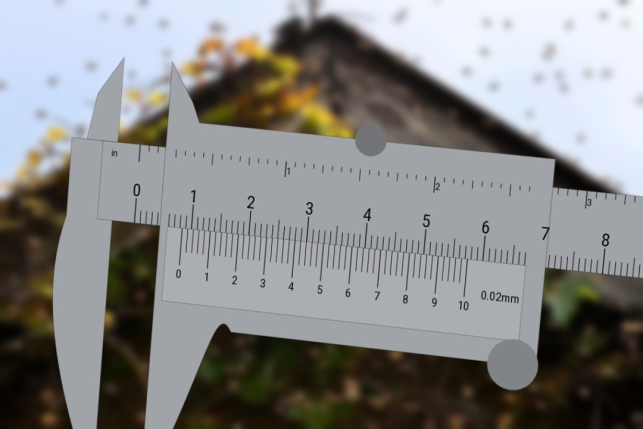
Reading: value=8.4 unit=mm
